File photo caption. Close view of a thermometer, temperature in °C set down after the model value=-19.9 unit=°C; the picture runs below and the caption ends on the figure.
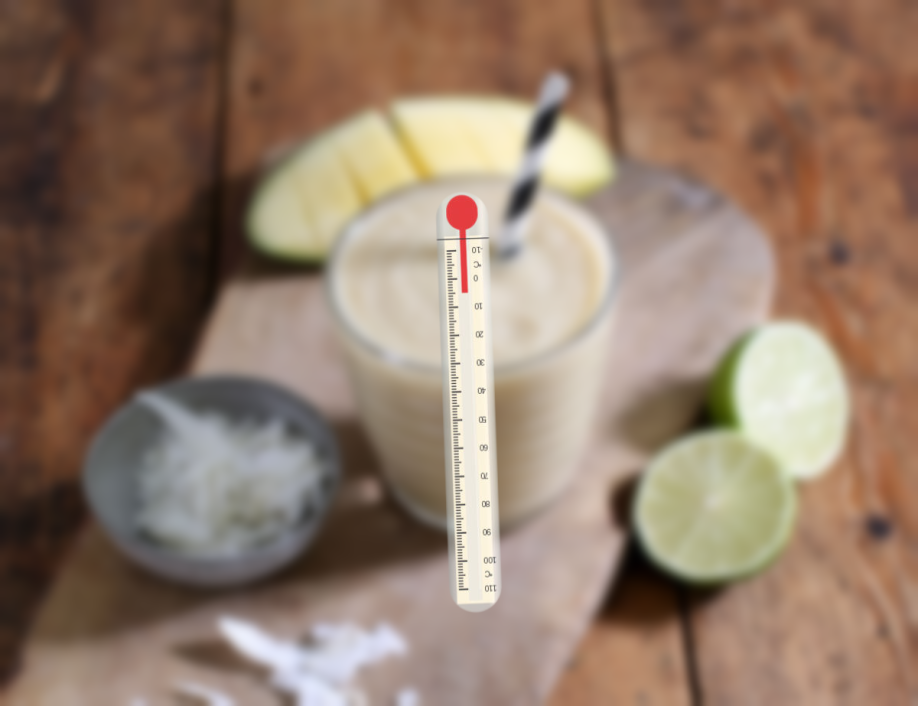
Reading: value=5 unit=°C
